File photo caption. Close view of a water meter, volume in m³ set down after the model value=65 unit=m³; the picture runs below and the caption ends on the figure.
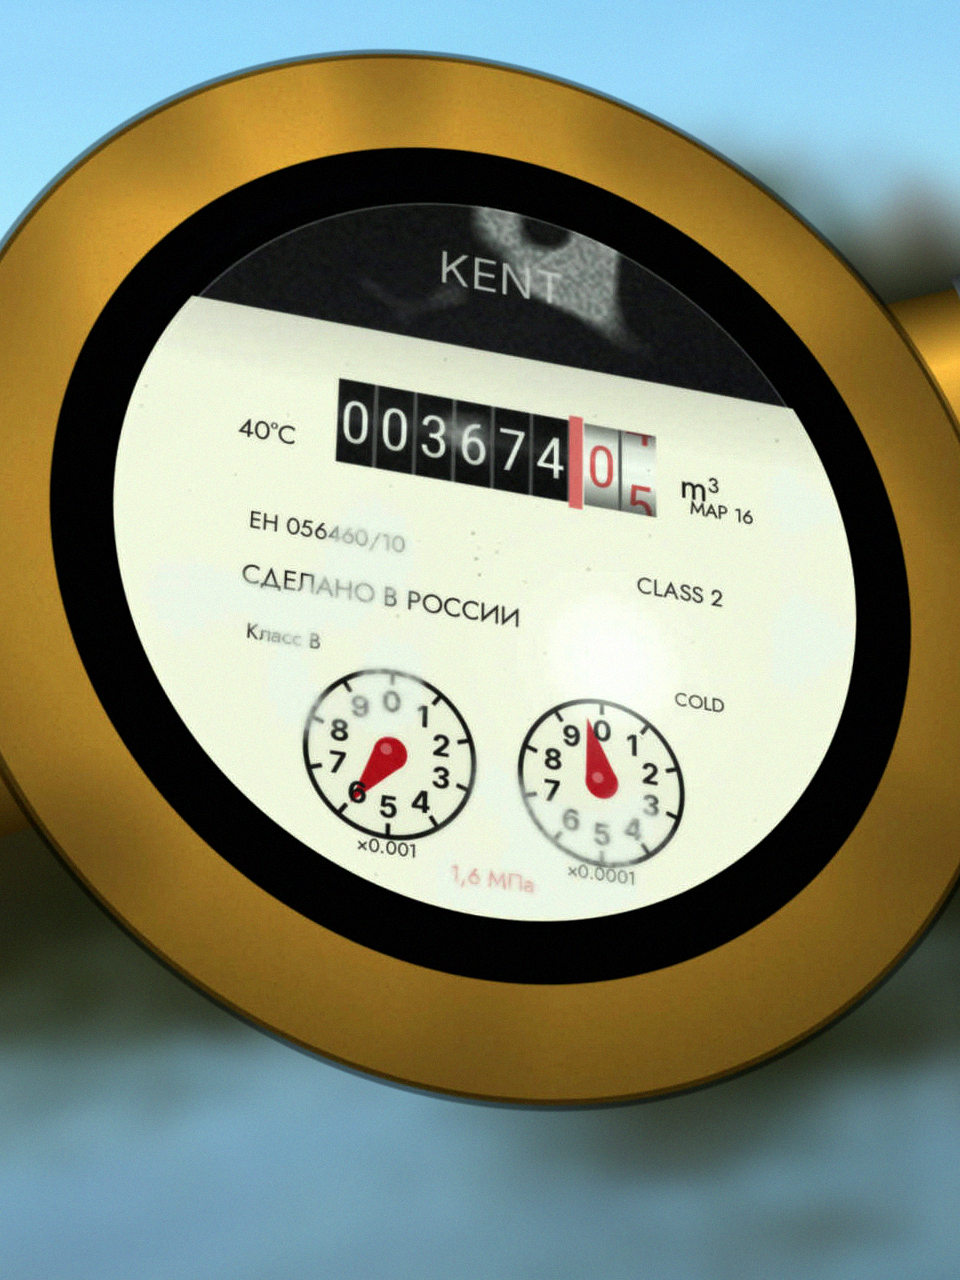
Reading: value=3674.0459 unit=m³
